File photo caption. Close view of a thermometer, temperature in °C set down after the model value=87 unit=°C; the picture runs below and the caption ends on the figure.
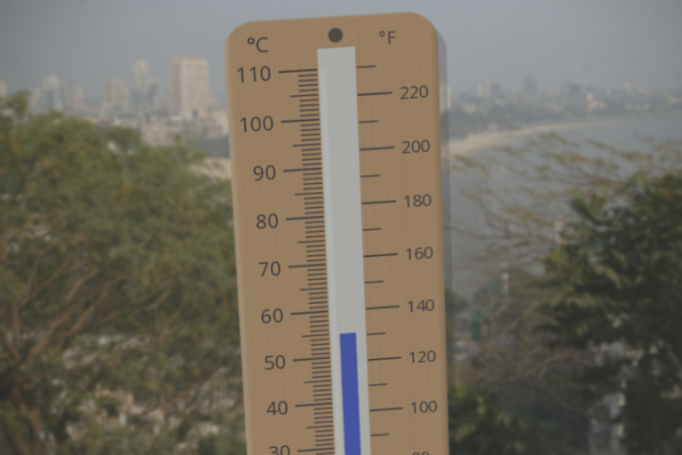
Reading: value=55 unit=°C
